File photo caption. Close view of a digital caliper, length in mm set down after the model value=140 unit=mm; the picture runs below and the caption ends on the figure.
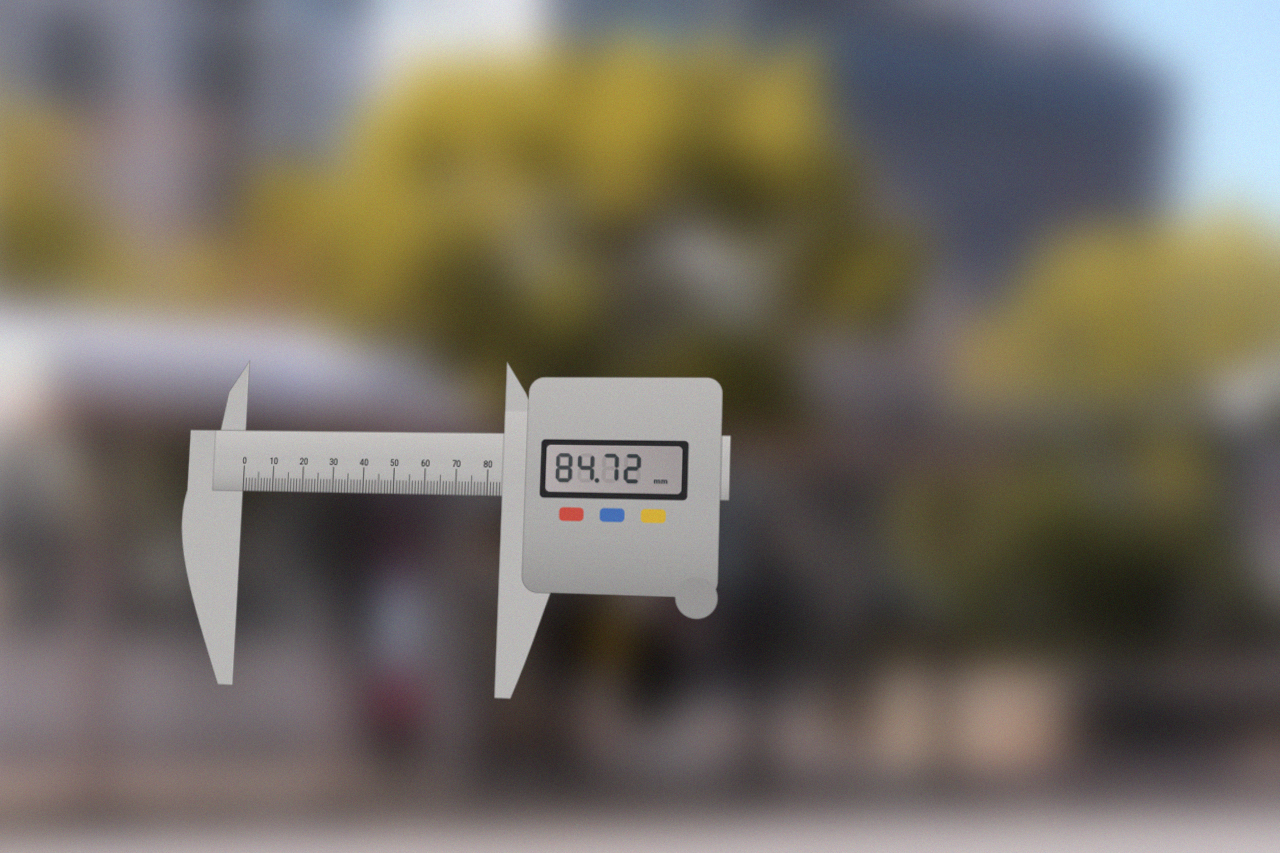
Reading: value=84.72 unit=mm
